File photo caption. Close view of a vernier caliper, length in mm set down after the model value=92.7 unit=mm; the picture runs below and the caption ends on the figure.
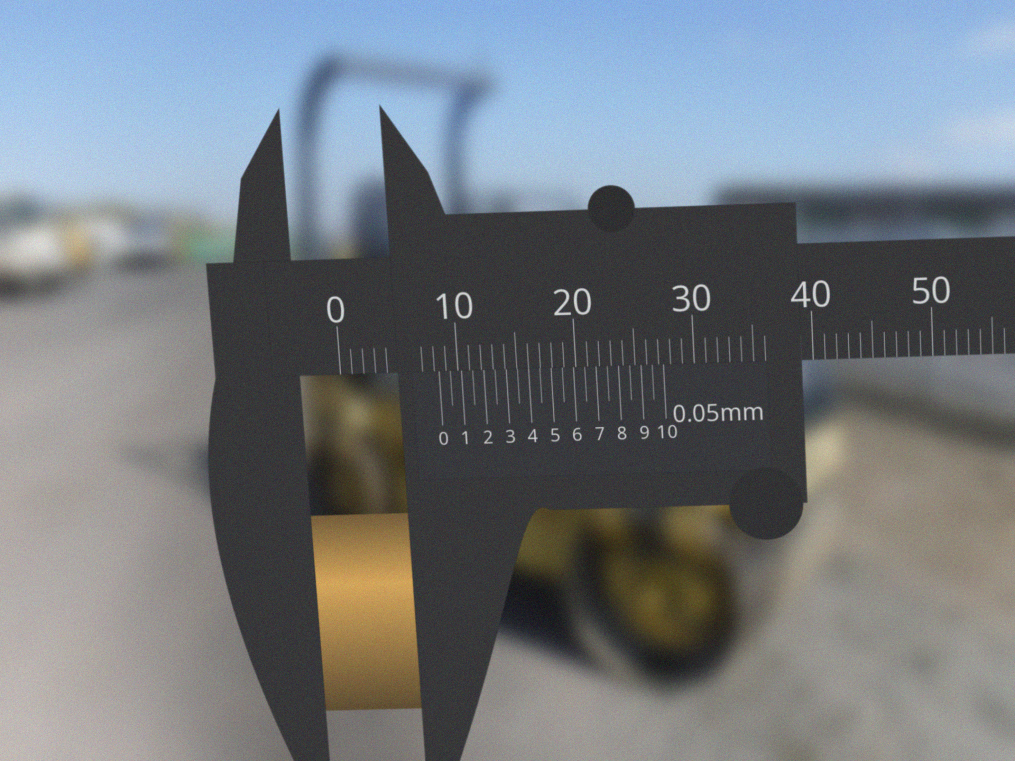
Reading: value=8.4 unit=mm
